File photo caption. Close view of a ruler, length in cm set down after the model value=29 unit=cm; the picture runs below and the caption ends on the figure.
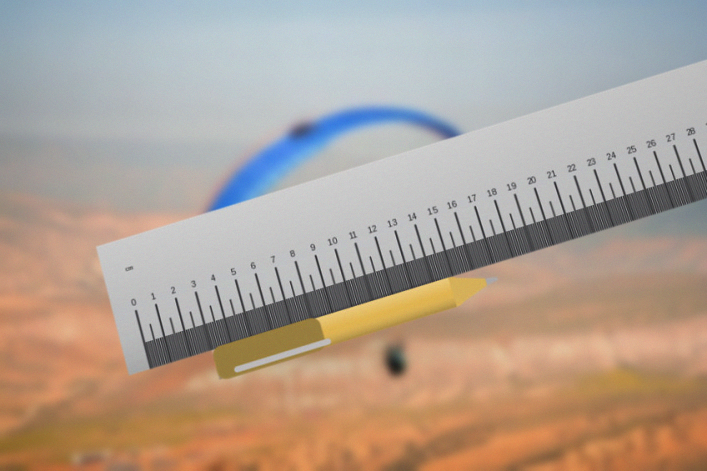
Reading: value=14 unit=cm
